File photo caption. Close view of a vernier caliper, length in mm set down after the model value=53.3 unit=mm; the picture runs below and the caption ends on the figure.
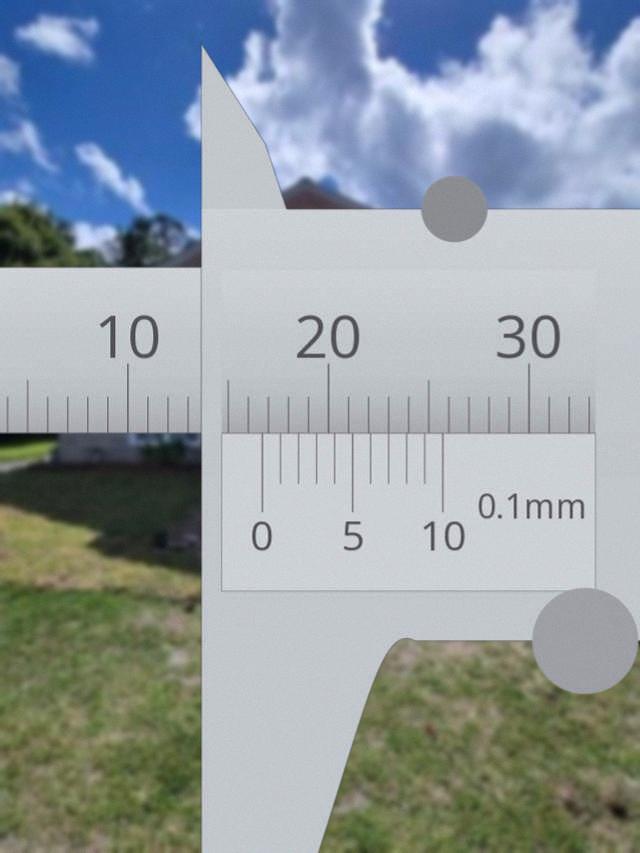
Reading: value=16.7 unit=mm
